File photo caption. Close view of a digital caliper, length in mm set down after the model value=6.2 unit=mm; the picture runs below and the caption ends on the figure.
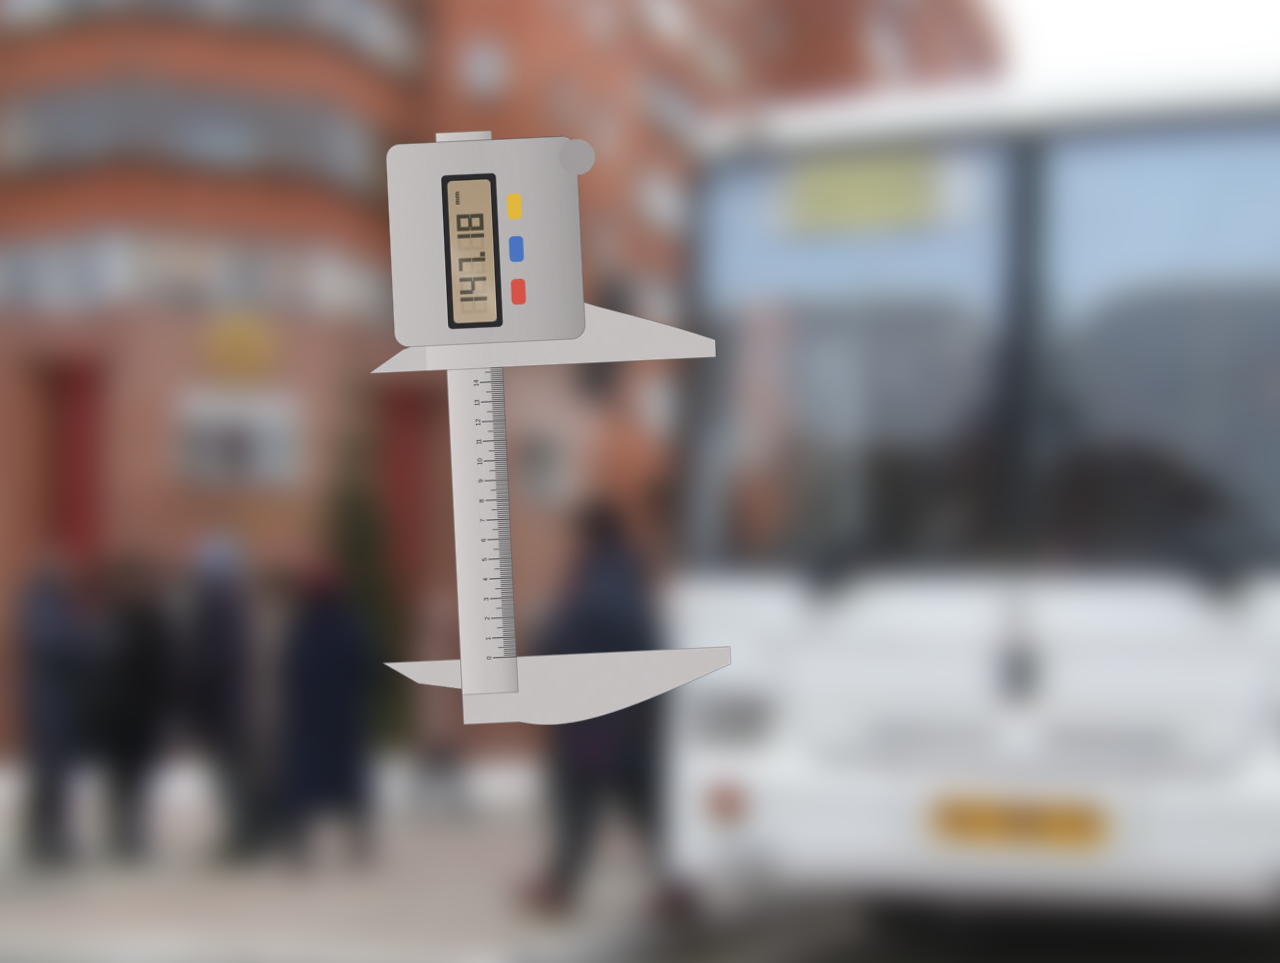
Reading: value=147.18 unit=mm
